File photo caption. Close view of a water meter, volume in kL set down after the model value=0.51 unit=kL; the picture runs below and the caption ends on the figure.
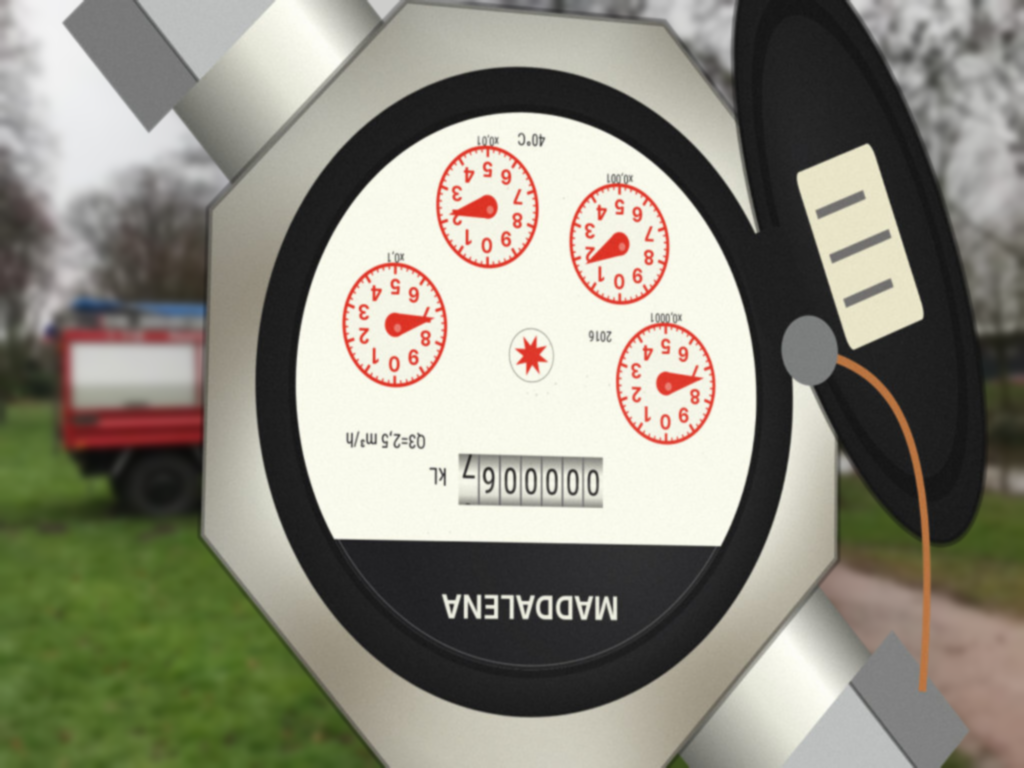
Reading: value=66.7217 unit=kL
